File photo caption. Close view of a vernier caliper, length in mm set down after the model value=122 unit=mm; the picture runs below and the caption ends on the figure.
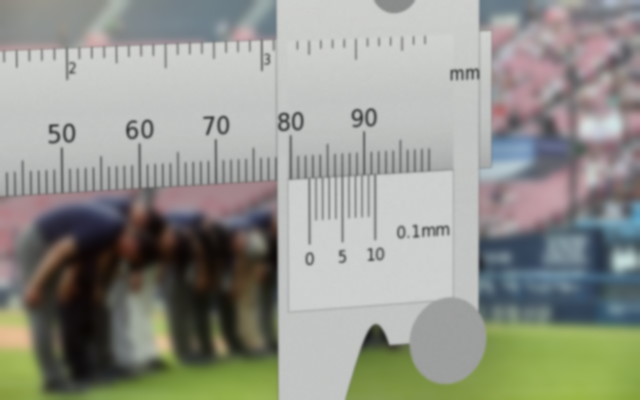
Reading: value=82.5 unit=mm
